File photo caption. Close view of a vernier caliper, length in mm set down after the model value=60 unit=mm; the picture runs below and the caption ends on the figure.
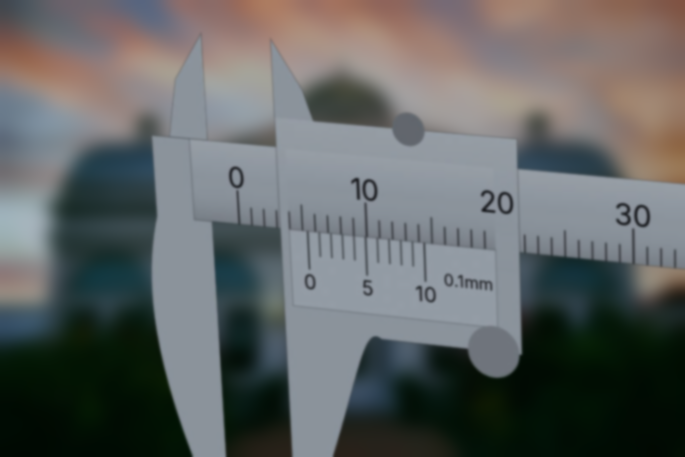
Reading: value=5.4 unit=mm
